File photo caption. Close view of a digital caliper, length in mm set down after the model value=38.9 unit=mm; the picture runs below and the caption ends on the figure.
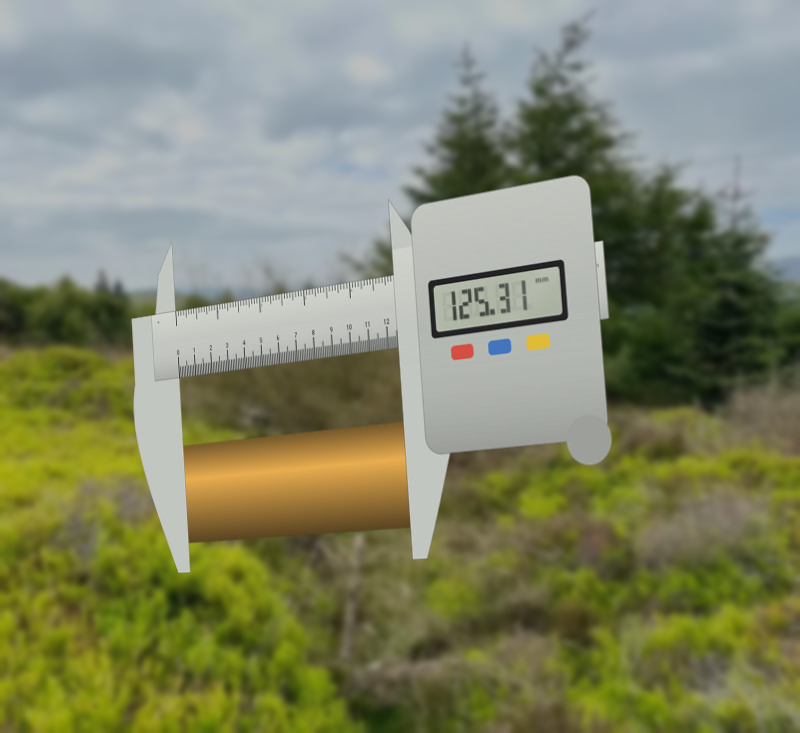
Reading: value=125.31 unit=mm
